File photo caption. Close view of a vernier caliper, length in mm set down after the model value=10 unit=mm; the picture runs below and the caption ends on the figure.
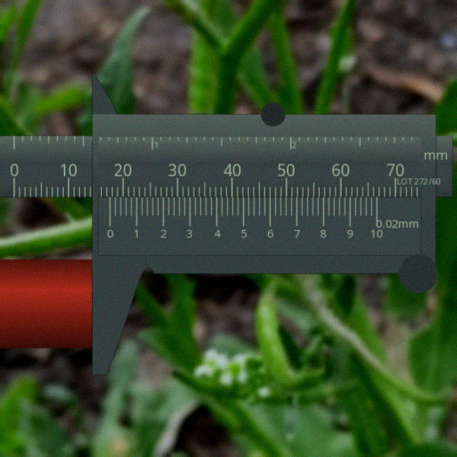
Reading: value=17.6 unit=mm
